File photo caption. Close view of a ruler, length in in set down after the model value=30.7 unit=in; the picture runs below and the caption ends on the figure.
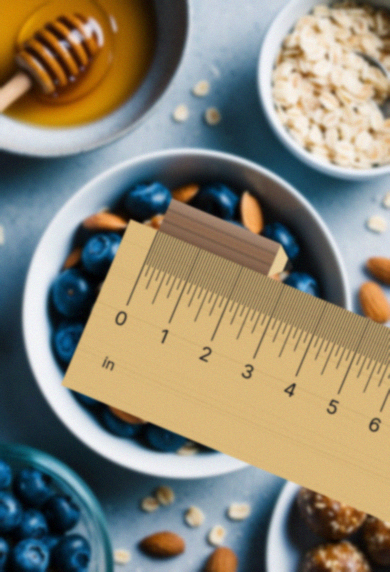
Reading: value=3 unit=in
